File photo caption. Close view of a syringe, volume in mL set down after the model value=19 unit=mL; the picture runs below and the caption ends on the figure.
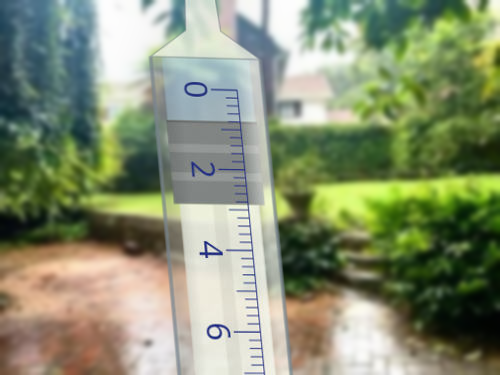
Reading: value=0.8 unit=mL
